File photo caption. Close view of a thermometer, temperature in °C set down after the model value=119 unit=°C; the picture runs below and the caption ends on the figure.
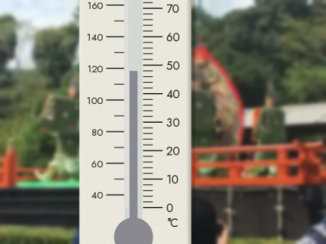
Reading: value=48 unit=°C
